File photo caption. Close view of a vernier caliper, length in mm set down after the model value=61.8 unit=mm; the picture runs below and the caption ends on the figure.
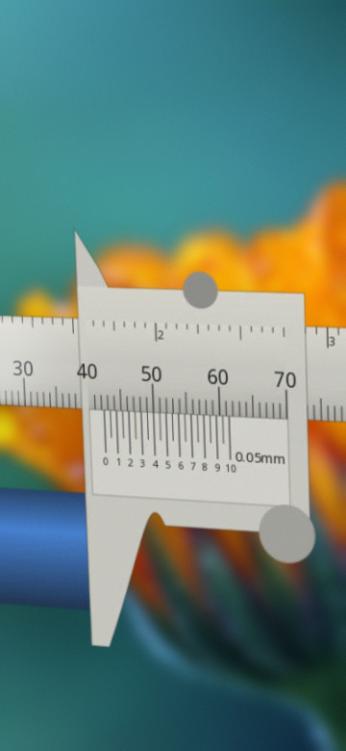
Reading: value=42.4 unit=mm
